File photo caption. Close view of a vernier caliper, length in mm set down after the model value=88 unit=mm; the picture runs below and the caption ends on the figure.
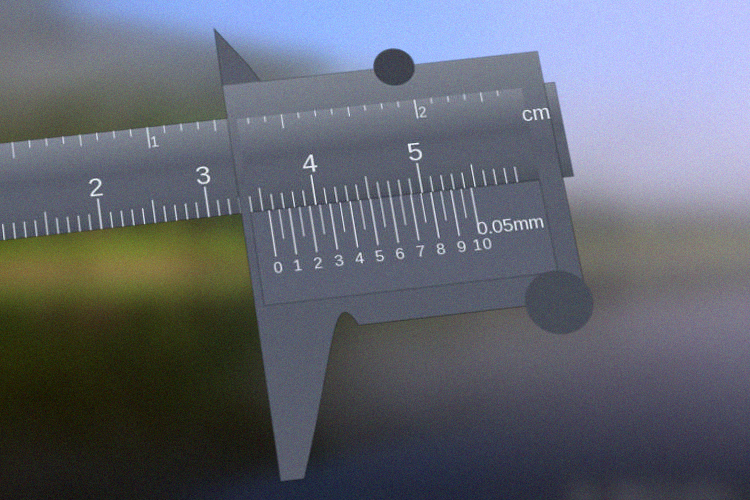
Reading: value=35.6 unit=mm
